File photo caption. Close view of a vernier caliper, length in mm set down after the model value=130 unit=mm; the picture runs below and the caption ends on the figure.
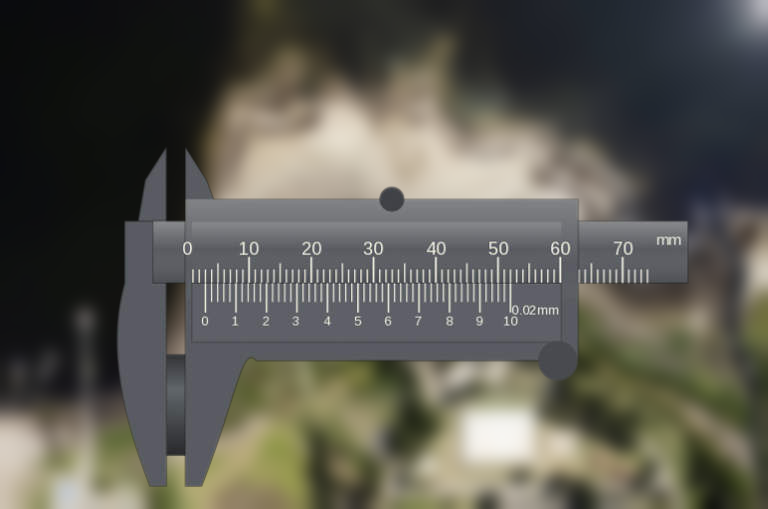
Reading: value=3.0 unit=mm
